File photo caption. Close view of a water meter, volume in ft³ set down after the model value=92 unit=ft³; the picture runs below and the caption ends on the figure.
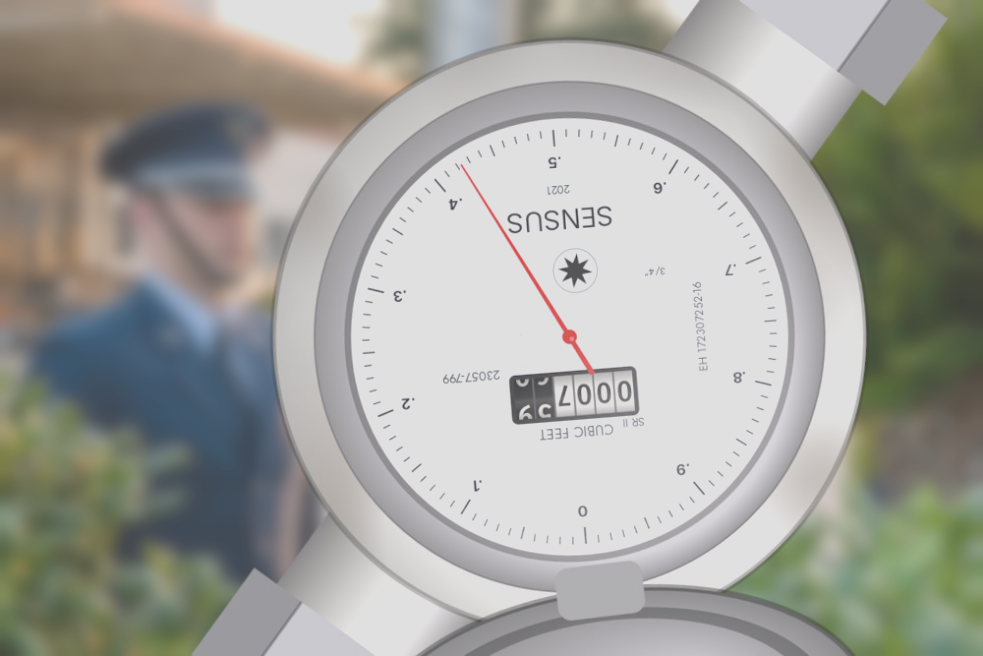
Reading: value=759.42 unit=ft³
